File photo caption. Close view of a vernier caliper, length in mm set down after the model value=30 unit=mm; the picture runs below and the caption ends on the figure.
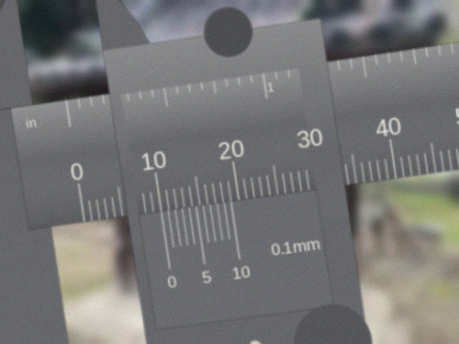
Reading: value=10.0 unit=mm
